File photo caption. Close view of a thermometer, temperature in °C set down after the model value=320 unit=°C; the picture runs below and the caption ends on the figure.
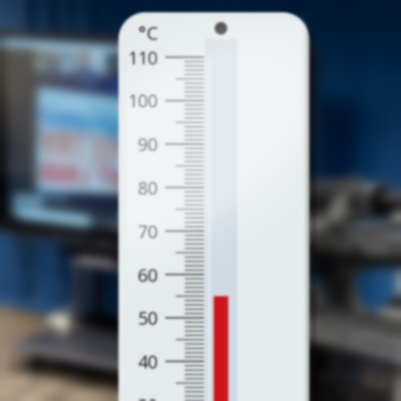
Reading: value=55 unit=°C
